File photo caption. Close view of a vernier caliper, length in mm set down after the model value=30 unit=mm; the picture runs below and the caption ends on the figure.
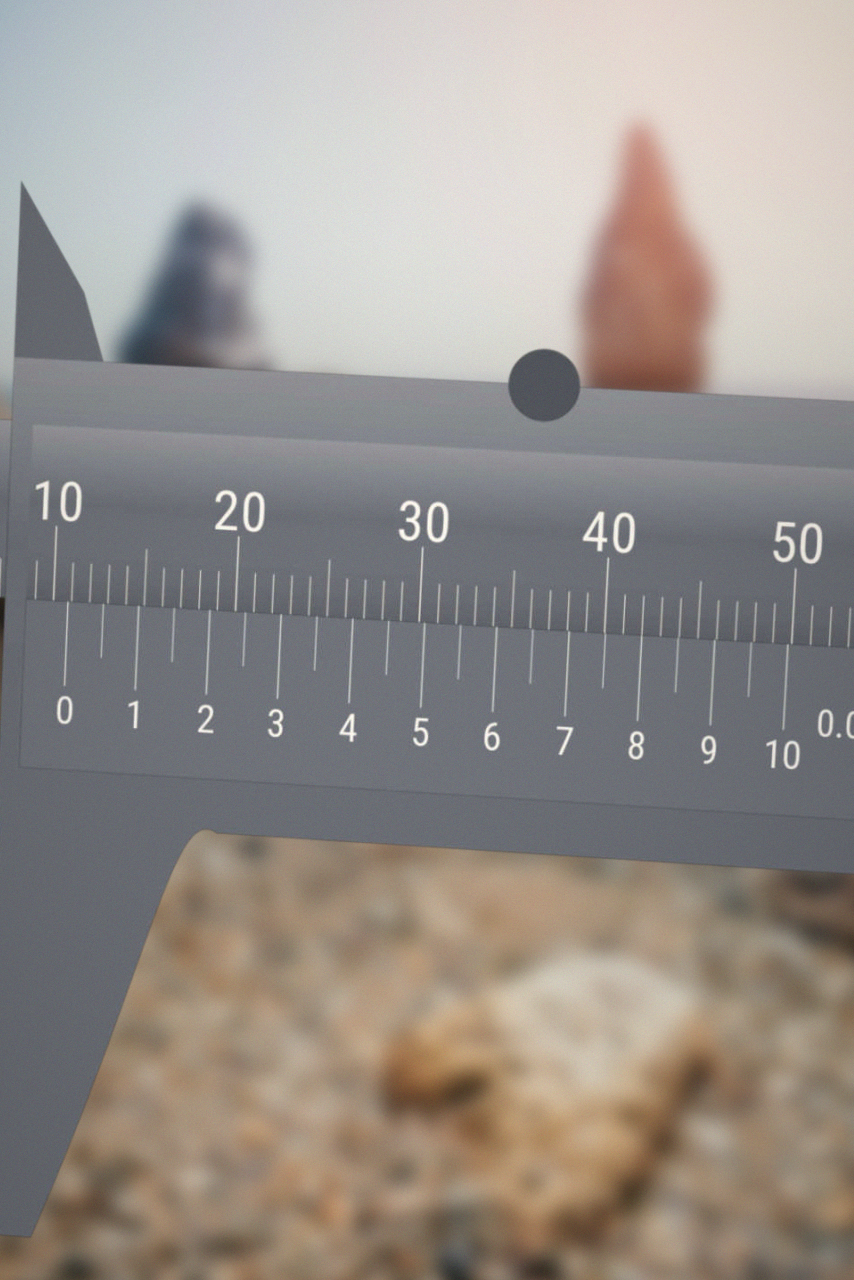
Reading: value=10.8 unit=mm
